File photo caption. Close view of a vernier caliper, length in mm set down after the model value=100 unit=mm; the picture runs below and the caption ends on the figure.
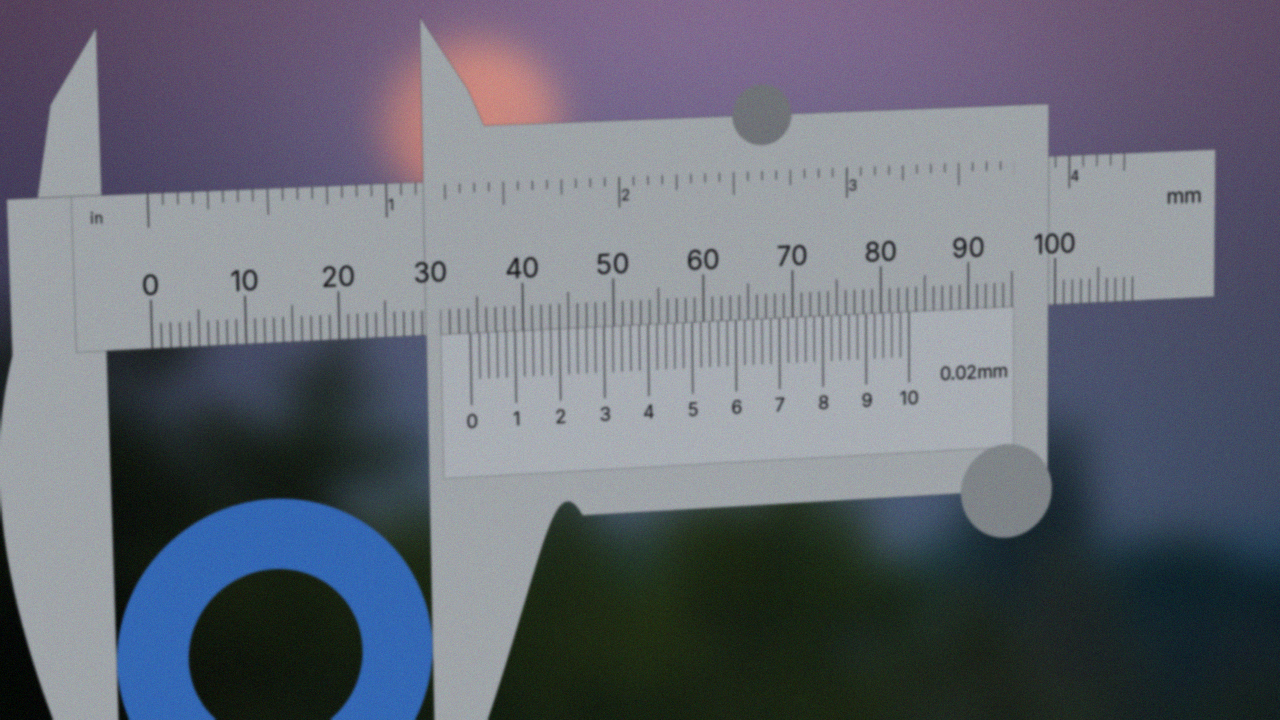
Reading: value=34.2 unit=mm
